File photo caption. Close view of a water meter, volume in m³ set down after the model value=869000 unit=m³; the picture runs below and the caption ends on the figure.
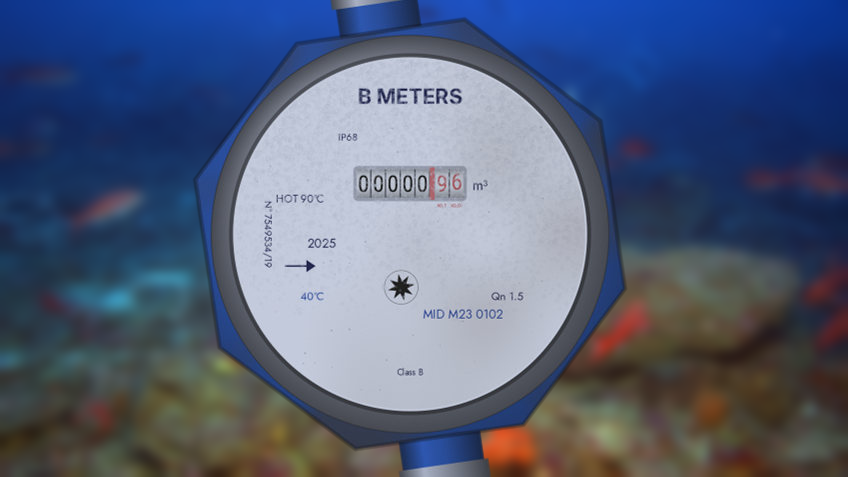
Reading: value=0.96 unit=m³
